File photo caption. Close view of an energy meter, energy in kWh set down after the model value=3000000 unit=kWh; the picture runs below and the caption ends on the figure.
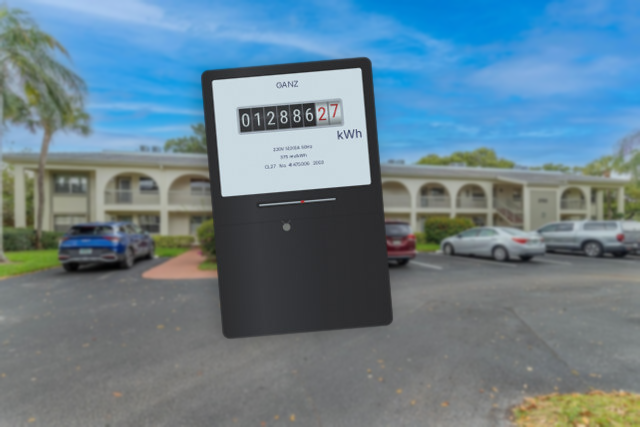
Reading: value=12886.27 unit=kWh
